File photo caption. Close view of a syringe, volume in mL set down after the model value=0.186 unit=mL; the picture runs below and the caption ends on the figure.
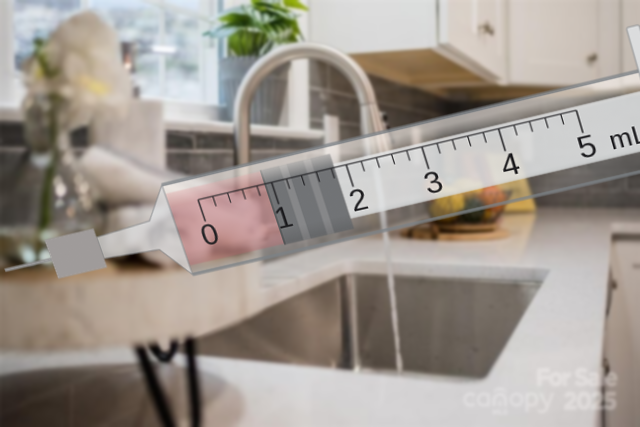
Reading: value=0.9 unit=mL
